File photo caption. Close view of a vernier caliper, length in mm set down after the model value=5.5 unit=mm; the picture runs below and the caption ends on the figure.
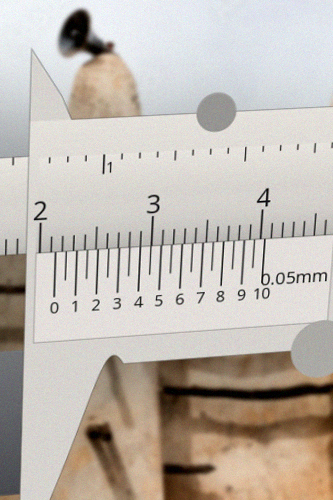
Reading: value=21.4 unit=mm
